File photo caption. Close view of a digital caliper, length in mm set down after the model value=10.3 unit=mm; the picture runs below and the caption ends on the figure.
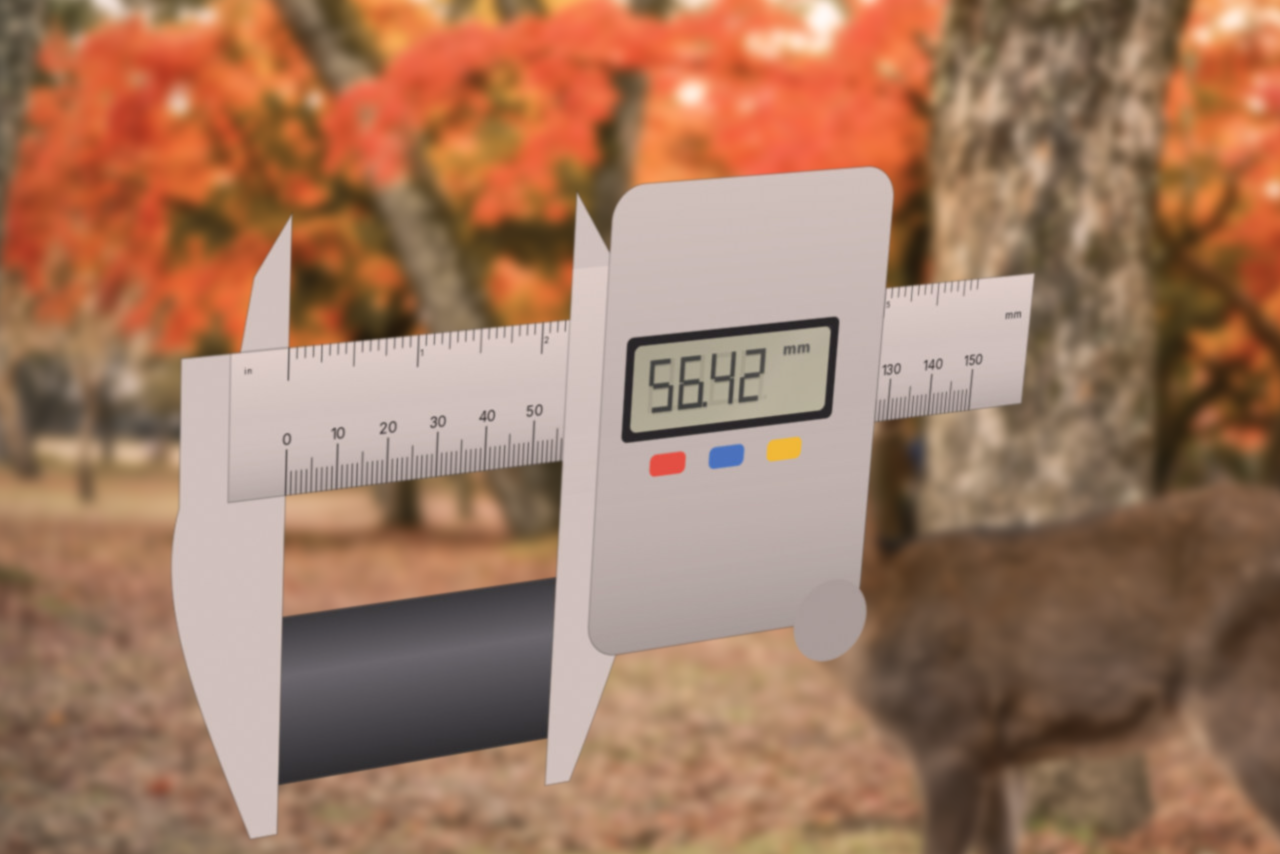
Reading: value=56.42 unit=mm
